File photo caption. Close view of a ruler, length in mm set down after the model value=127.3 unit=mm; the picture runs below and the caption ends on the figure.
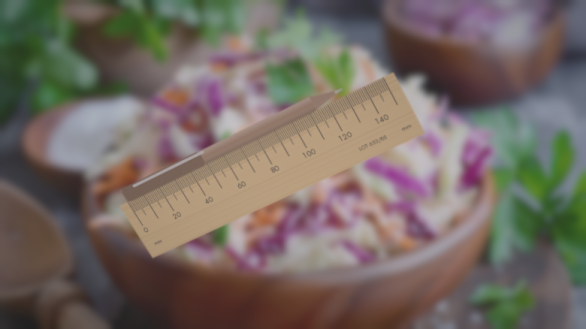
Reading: value=130 unit=mm
